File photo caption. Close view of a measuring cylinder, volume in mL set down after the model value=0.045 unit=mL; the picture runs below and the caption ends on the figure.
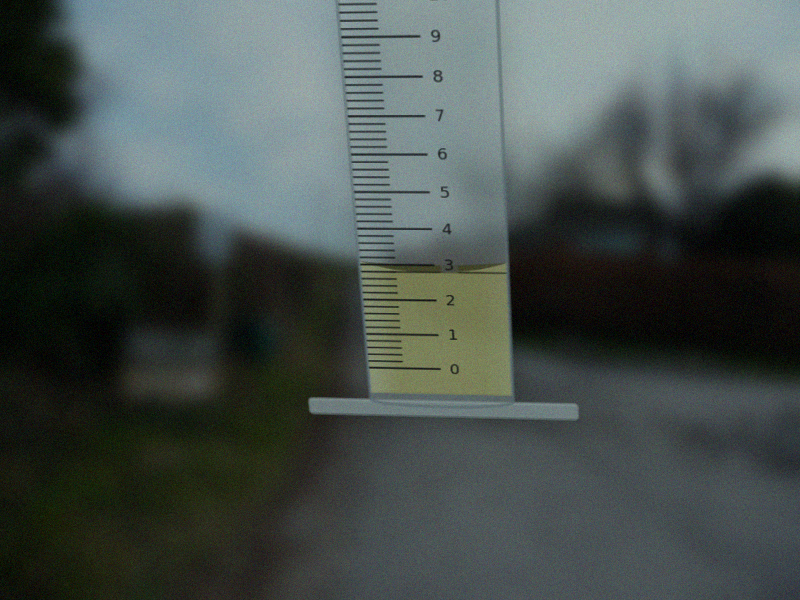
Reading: value=2.8 unit=mL
